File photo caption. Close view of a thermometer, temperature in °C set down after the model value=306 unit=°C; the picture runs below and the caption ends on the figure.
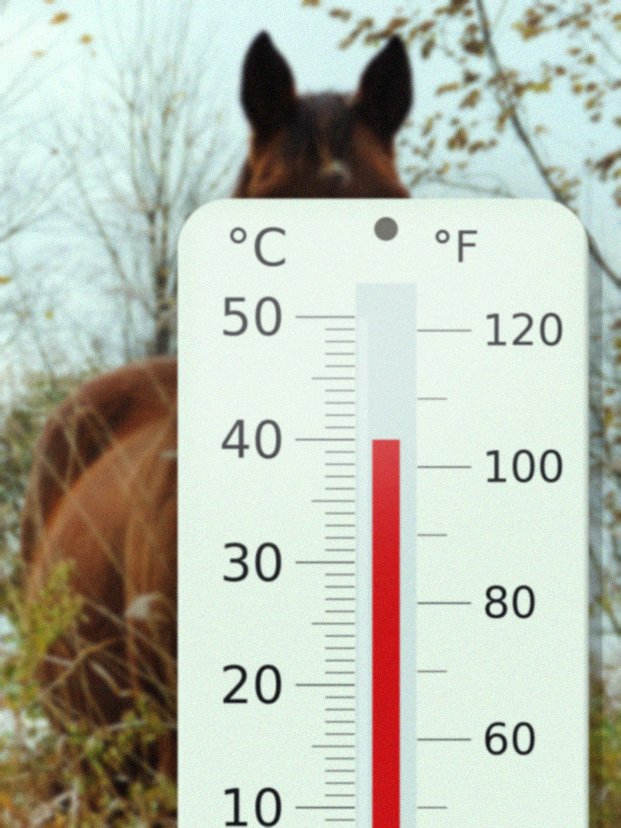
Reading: value=40 unit=°C
